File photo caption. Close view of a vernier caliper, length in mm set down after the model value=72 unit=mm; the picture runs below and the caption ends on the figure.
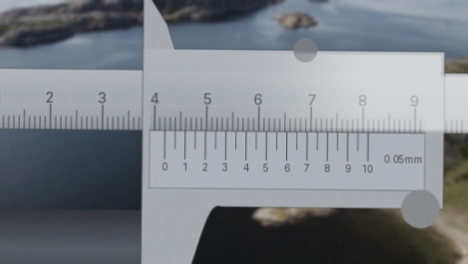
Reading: value=42.0 unit=mm
